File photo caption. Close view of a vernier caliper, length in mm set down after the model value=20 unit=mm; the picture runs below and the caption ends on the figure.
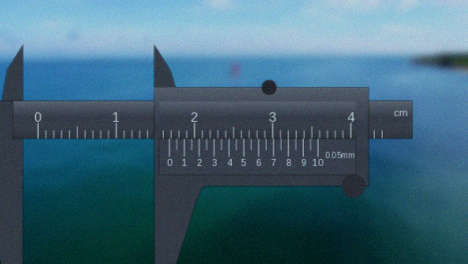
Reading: value=16.8 unit=mm
